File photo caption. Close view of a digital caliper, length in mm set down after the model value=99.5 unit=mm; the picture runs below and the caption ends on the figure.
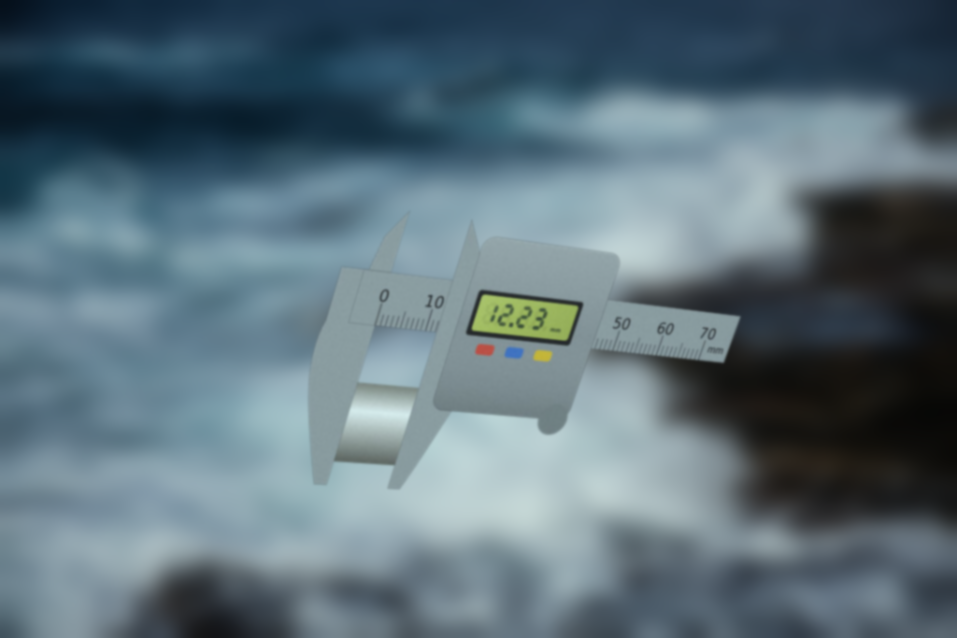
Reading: value=12.23 unit=mm
